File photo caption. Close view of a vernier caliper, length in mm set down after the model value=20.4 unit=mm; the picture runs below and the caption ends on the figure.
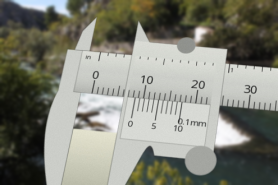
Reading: value=8.4 unit=mm
